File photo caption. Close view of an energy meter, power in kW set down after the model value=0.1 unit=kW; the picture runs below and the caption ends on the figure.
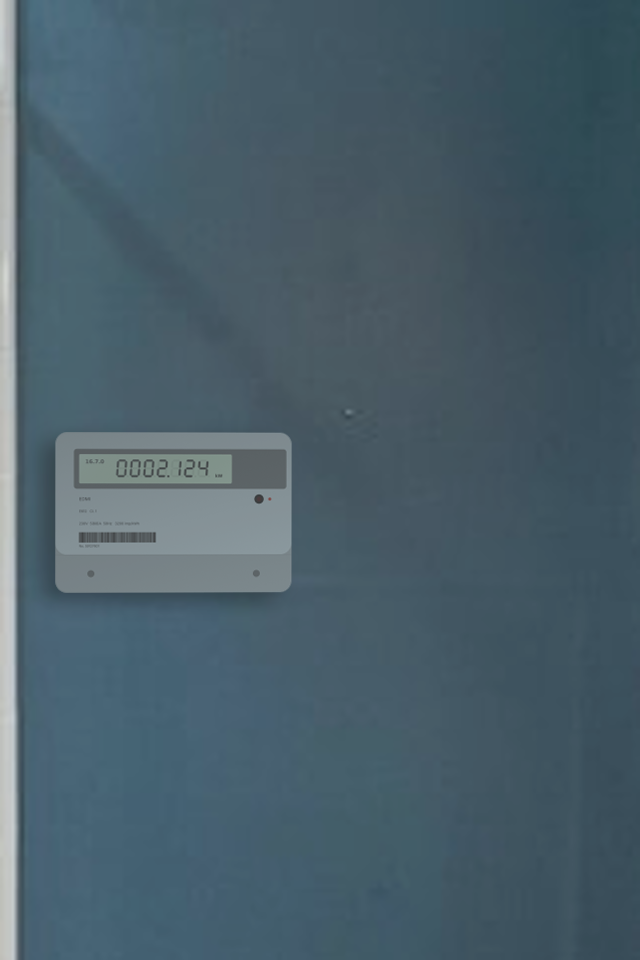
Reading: value=2.124 unit=kW
